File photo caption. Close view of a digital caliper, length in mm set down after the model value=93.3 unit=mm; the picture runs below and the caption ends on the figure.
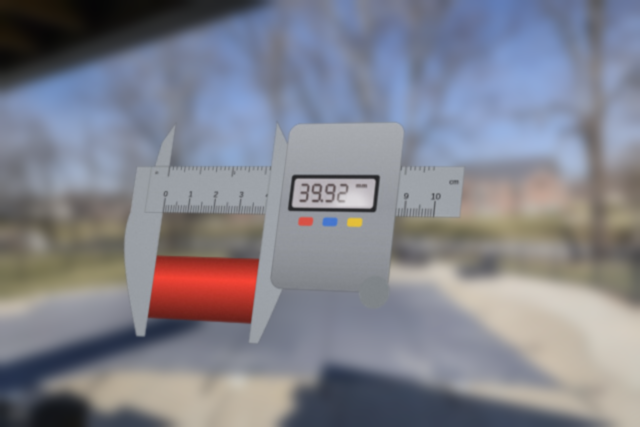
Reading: value=39.92 unit=mm
